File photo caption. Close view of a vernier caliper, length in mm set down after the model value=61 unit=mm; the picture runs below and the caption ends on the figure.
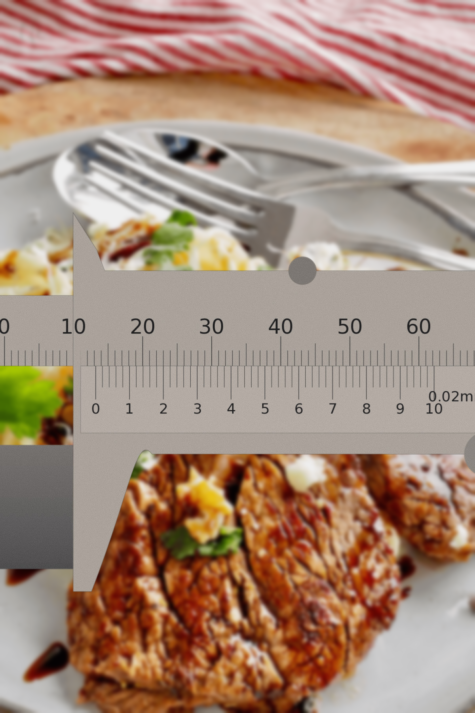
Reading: value=13.2 unit=mm
